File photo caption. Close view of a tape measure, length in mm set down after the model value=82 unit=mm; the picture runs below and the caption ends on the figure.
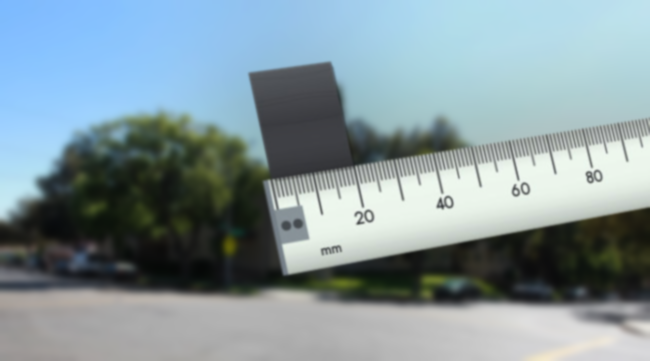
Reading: value=20 unit=mm
